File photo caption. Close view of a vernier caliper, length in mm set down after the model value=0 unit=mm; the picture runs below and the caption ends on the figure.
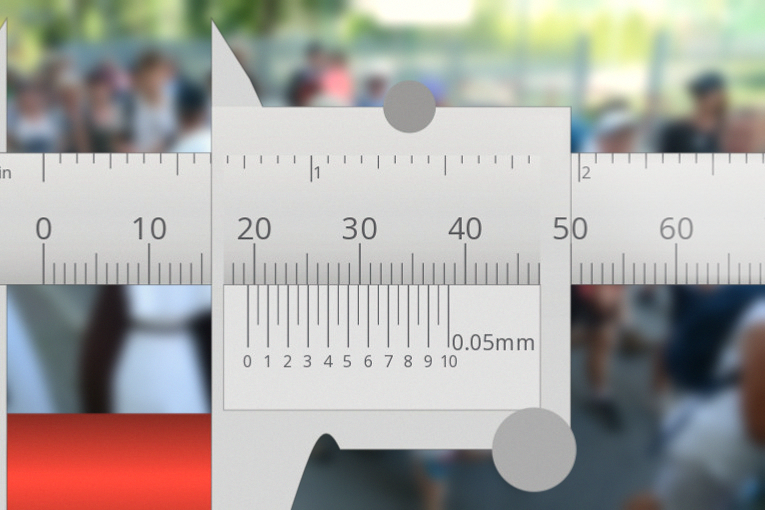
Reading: value=19.4 unit=mm
